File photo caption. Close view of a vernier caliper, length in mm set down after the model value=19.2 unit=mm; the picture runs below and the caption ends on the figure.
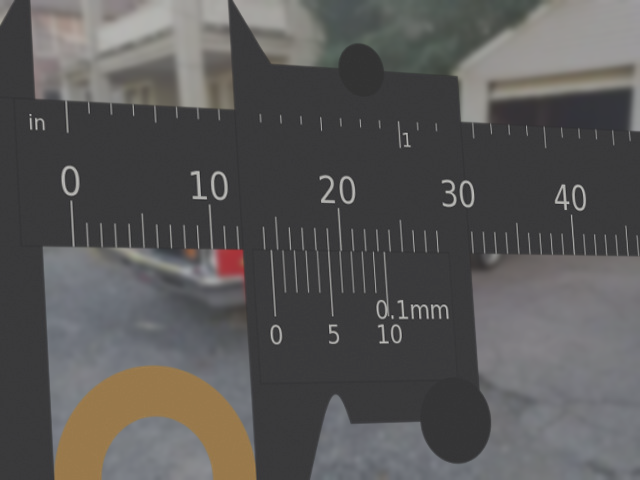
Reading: value=14.5 unit=mm
